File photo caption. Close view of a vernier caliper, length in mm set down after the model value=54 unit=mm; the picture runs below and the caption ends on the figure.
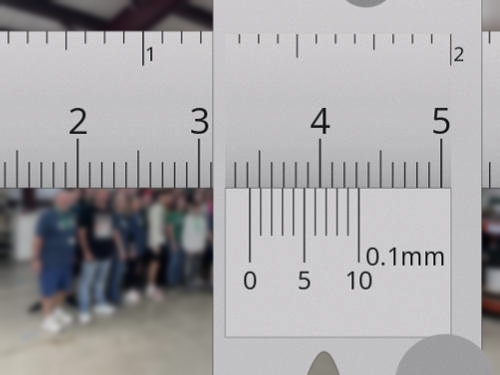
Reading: value=34.2 unit=mm
